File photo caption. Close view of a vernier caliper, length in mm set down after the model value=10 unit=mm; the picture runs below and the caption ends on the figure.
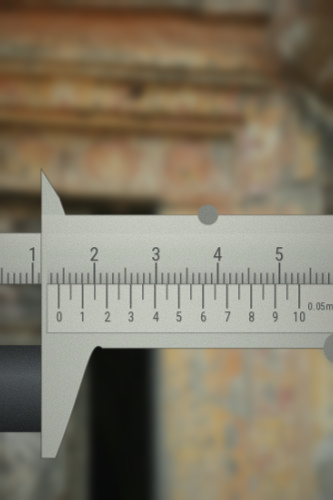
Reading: value=14.2 unit=mm
